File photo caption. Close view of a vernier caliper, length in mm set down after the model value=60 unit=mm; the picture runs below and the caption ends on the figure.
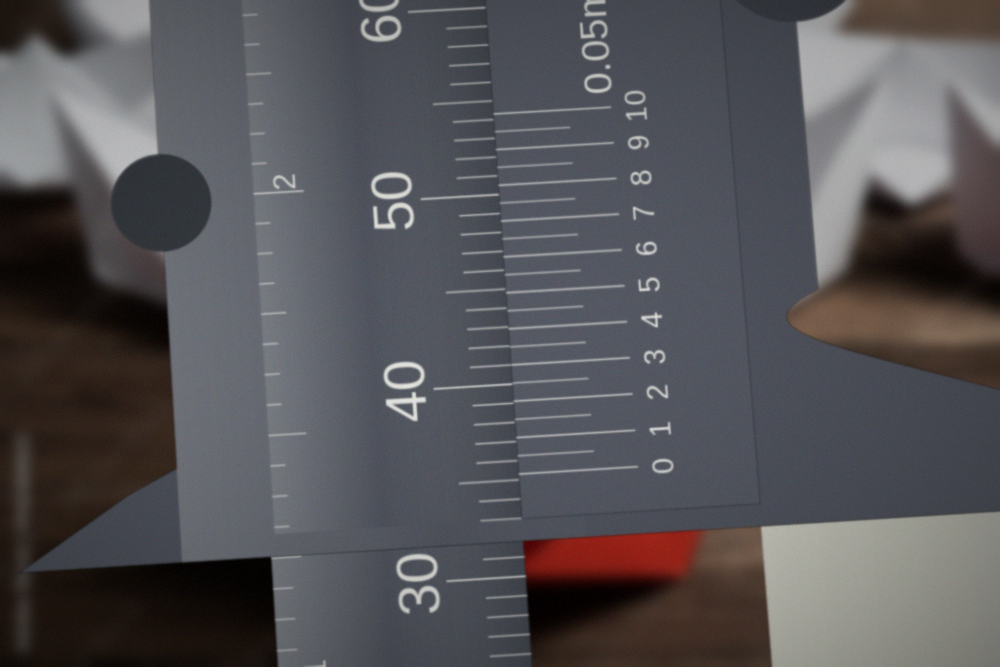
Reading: value=35.3 unit=mm
